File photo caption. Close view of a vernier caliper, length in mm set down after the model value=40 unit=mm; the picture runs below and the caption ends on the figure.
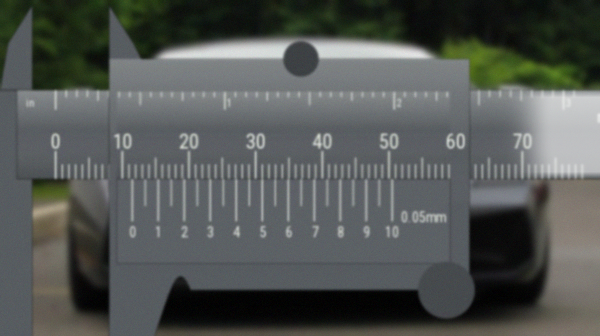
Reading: value=11.5 unit=mm
